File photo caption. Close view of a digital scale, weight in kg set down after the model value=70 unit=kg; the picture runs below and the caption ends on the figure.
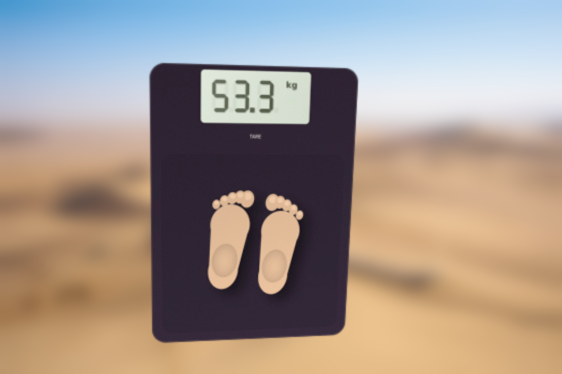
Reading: value=53.3 unit=kg
